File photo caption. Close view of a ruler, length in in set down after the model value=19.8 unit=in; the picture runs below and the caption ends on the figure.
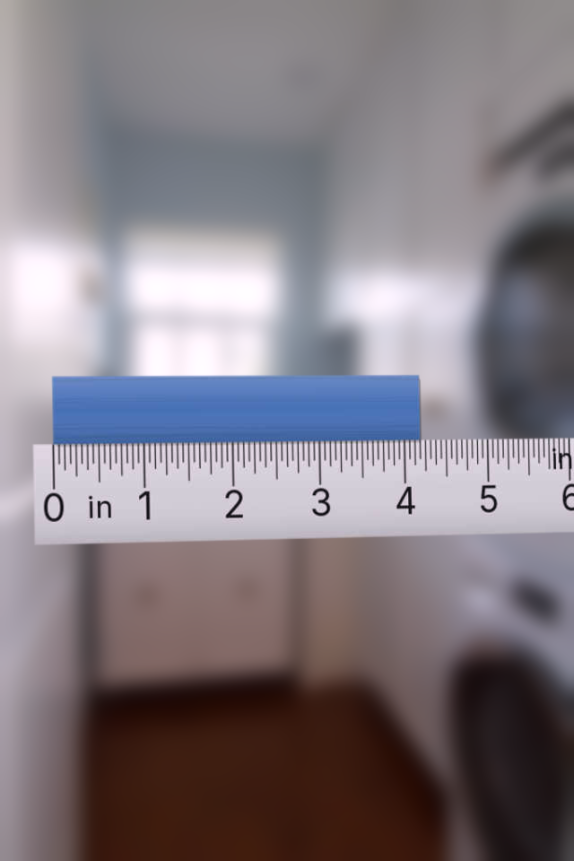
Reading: value=4.1875 unit=in
